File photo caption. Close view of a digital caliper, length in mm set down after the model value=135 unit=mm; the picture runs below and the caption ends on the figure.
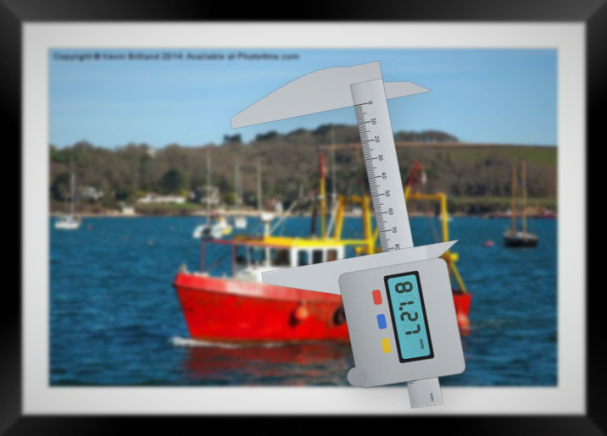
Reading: value=81.27 unit=mm
